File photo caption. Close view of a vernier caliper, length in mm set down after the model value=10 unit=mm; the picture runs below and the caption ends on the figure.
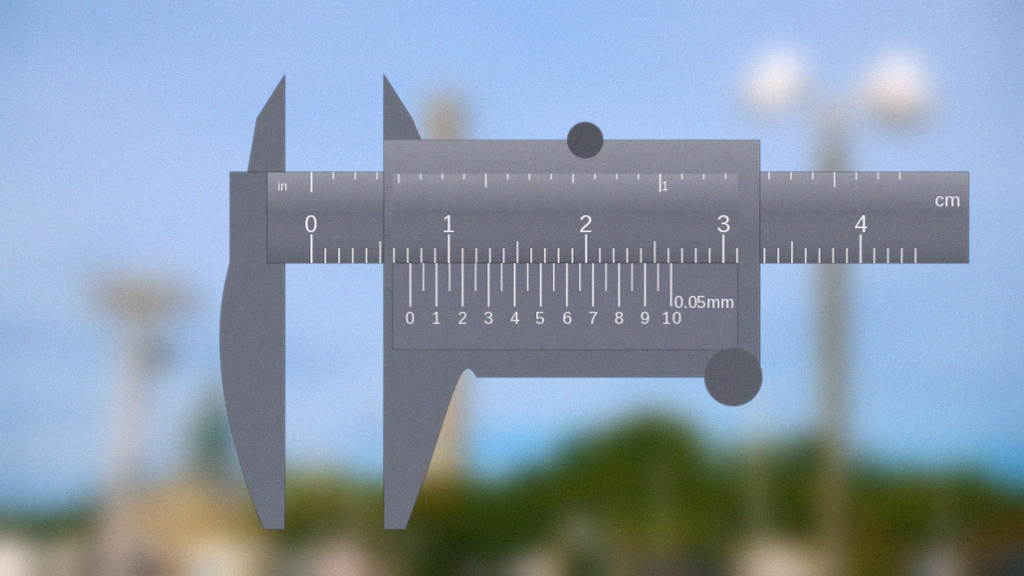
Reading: value=7.2 unit=mm
